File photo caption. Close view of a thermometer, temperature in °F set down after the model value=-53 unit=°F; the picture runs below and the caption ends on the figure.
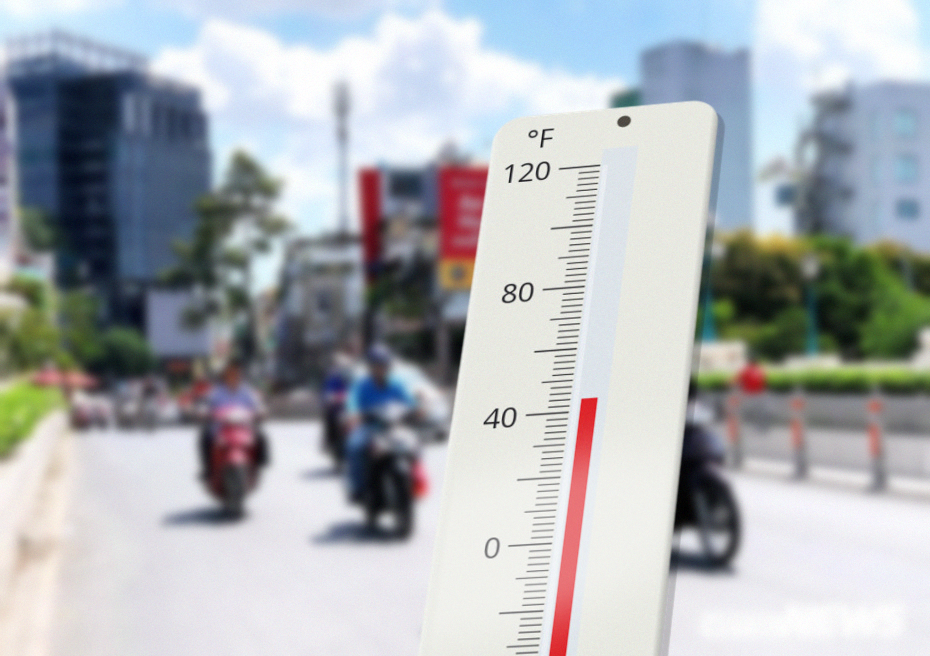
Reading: value=44 unit=°F
